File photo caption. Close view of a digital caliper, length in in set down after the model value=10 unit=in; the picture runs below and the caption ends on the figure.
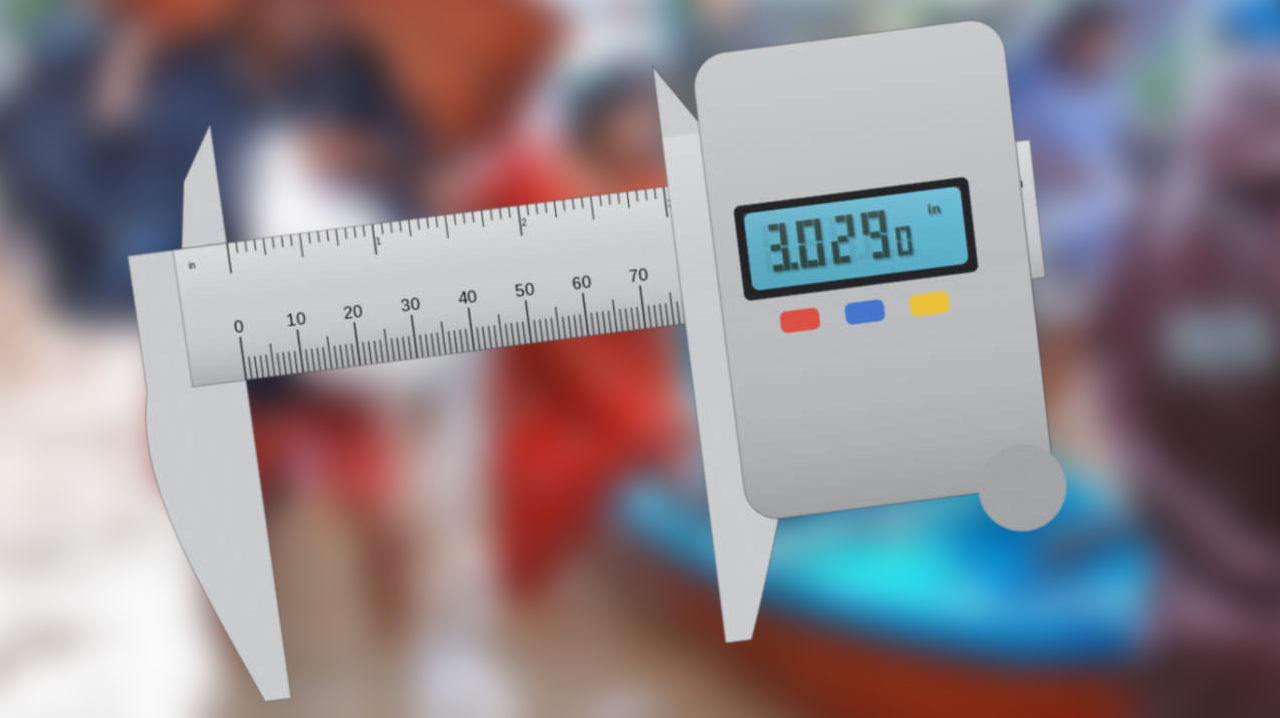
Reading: value=3.0290 unit=in
